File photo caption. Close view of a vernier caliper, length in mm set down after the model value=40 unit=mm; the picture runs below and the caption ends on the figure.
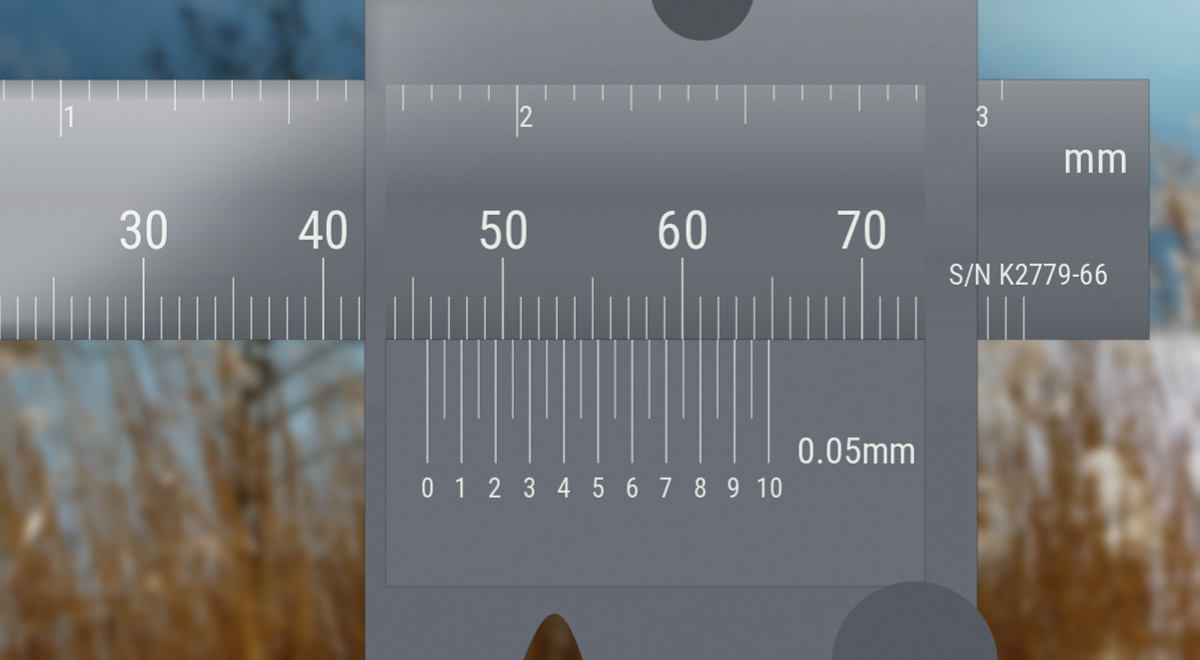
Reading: value=45.8 unit=mm
